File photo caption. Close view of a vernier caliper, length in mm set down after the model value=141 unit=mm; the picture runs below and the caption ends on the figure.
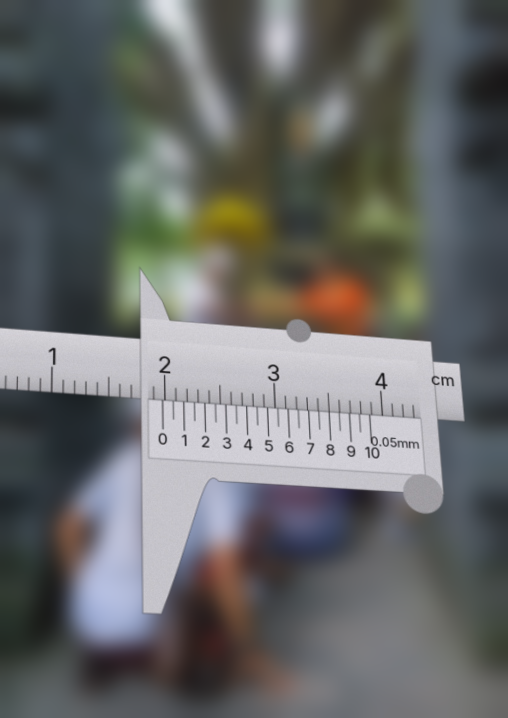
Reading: value=19.8 unit=mm
